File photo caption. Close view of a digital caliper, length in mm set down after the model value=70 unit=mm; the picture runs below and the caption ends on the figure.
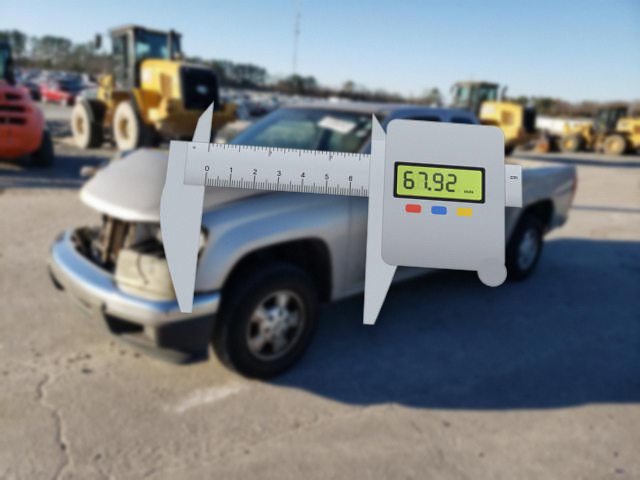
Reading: value=67.92 unit=mm
